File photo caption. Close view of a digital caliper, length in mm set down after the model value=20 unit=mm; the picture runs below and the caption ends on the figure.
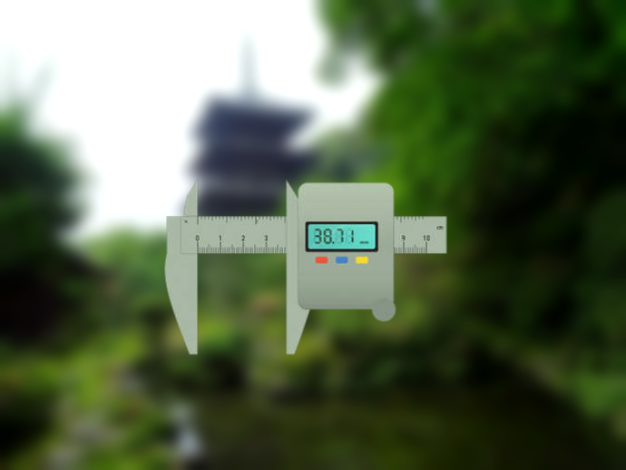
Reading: value=38.71 unit=mm
